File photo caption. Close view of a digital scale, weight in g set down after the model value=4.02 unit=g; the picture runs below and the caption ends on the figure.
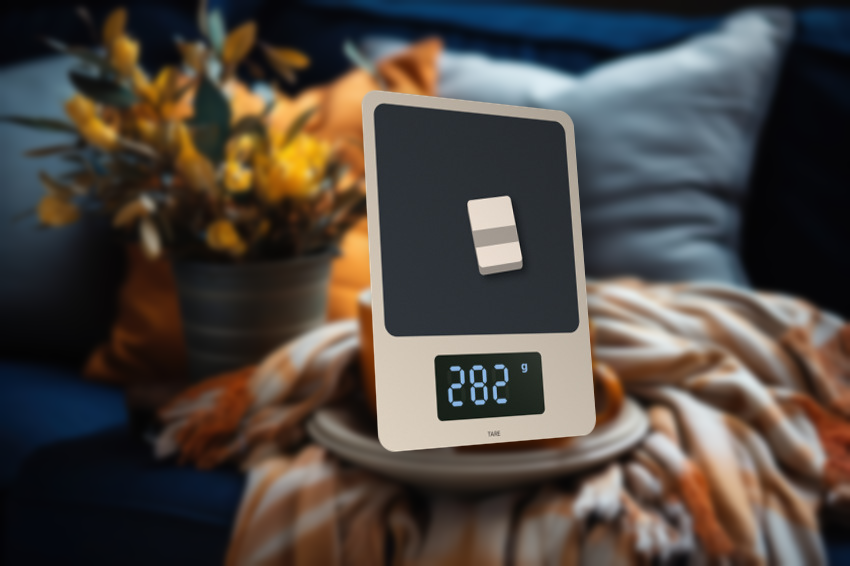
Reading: value=282 unit=g
